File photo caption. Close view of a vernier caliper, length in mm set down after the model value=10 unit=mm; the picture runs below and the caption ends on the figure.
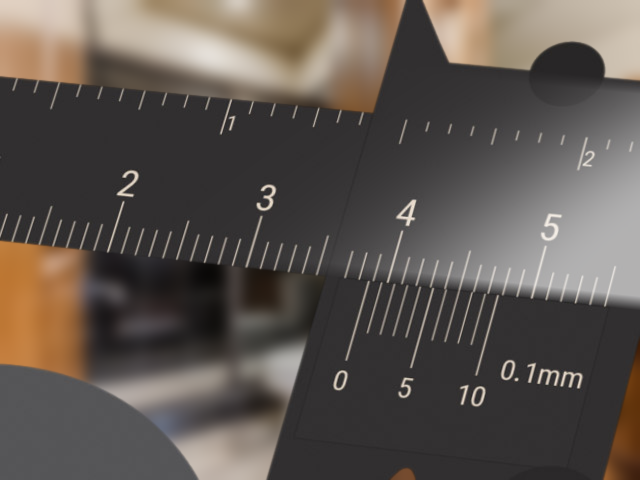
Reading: value=38.7 unit=mm
